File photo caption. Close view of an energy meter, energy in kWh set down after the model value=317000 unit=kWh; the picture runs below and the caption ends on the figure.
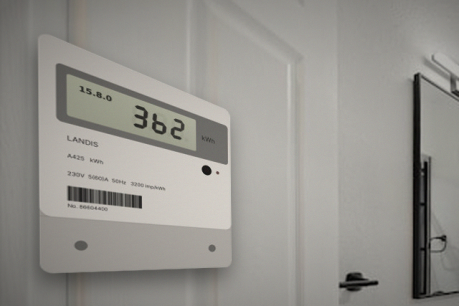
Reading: value=362 unit=kWh
